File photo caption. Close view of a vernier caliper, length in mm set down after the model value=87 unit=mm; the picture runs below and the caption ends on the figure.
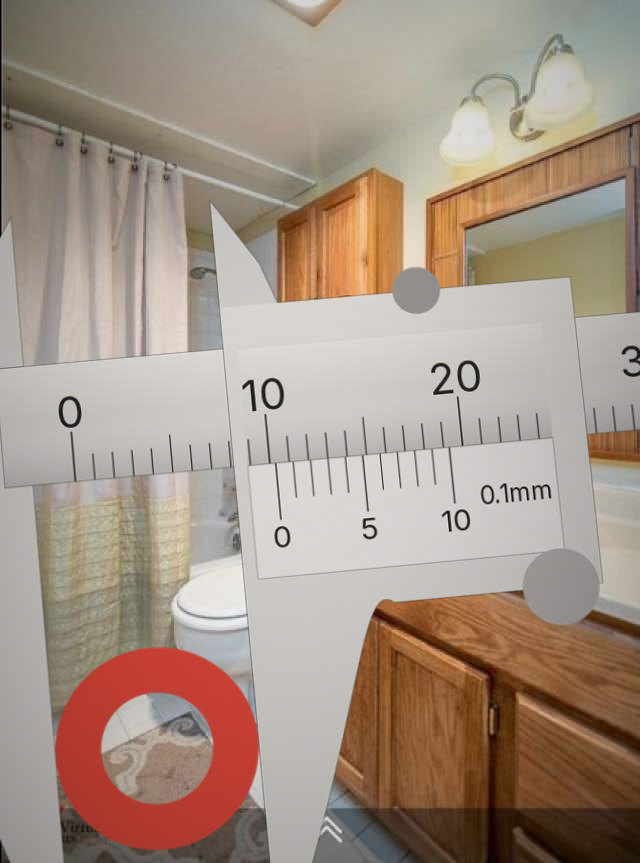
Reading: value=10.3 unit=mm
